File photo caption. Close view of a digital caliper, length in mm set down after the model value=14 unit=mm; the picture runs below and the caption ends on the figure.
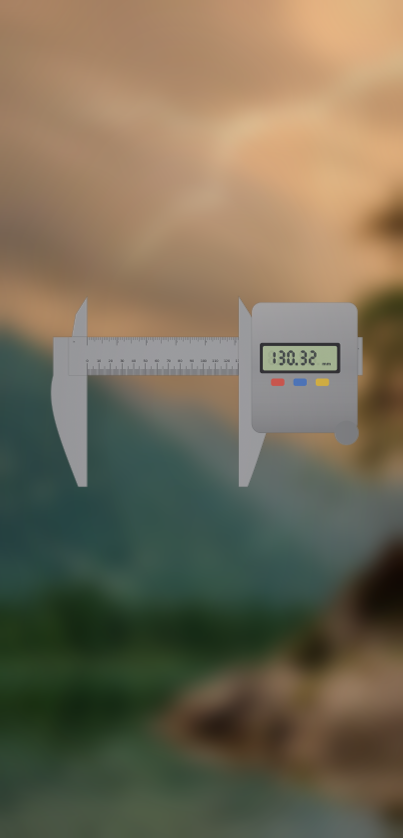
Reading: value=130.32 unit=mm
